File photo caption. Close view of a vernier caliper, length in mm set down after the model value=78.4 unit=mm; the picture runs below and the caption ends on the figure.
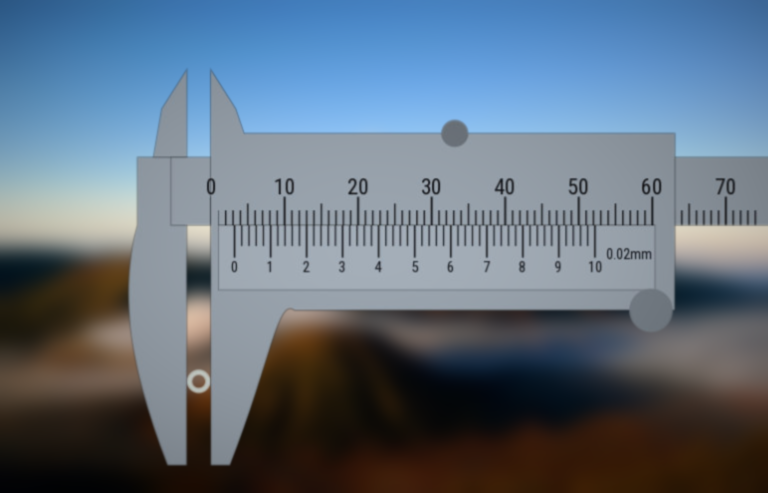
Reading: value=3.2 unit=mm
